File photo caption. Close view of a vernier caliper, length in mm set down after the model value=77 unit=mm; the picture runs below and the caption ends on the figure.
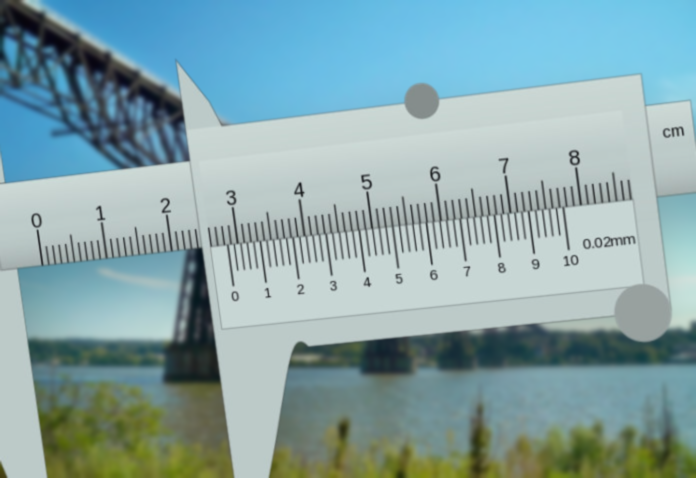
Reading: value=28.5 unit=mm
